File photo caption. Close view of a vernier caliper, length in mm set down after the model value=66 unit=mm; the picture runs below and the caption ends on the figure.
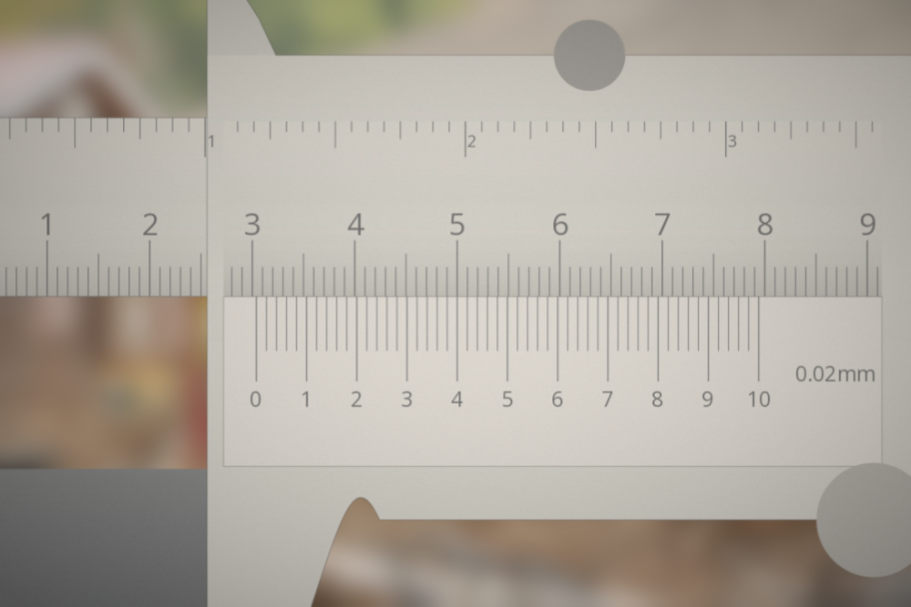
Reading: value=30.4 unit=mm
